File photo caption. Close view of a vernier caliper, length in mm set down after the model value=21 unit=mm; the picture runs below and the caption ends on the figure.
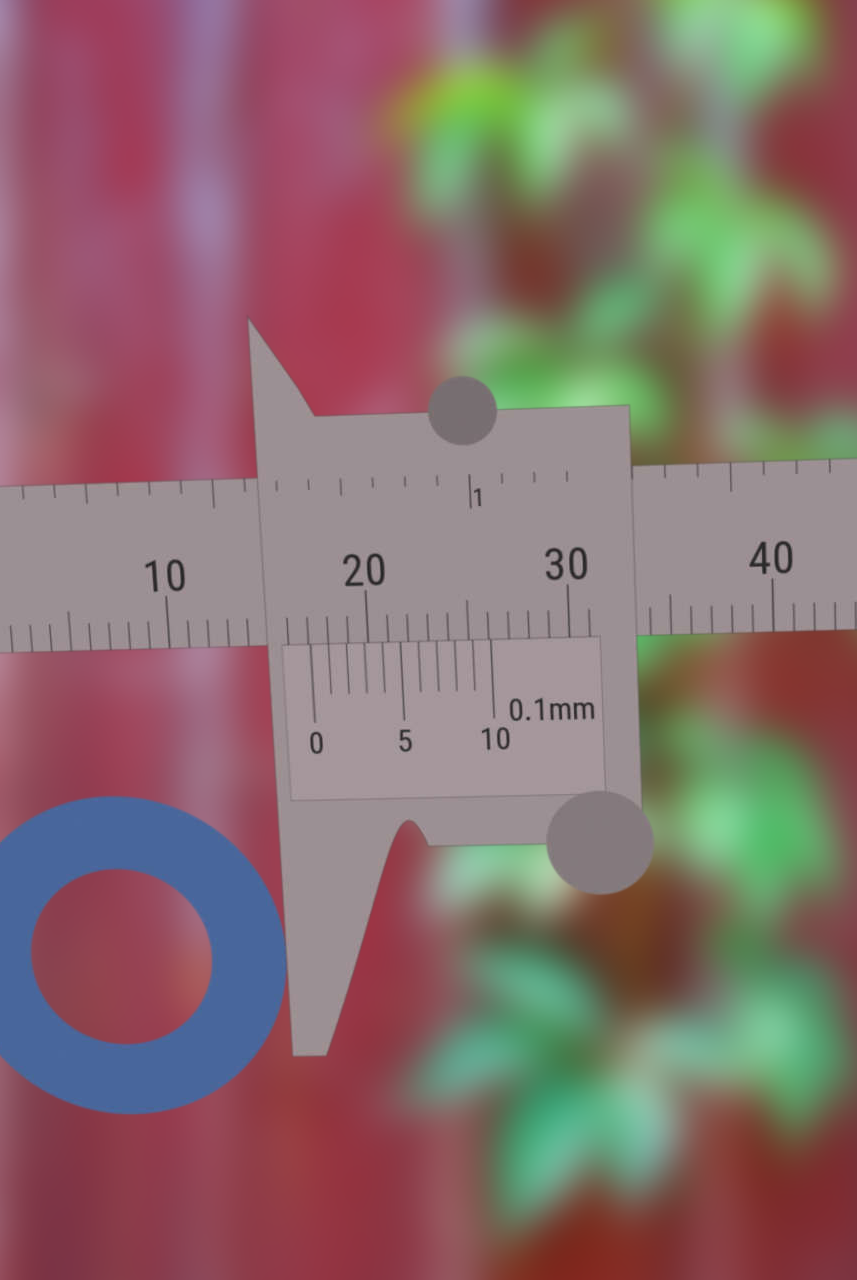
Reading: value=17.1 unit=mm
